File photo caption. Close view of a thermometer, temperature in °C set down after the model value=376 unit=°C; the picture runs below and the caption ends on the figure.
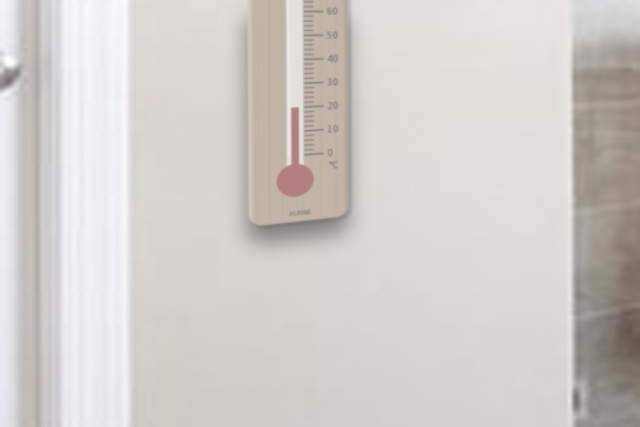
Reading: value=20 unit=°C
